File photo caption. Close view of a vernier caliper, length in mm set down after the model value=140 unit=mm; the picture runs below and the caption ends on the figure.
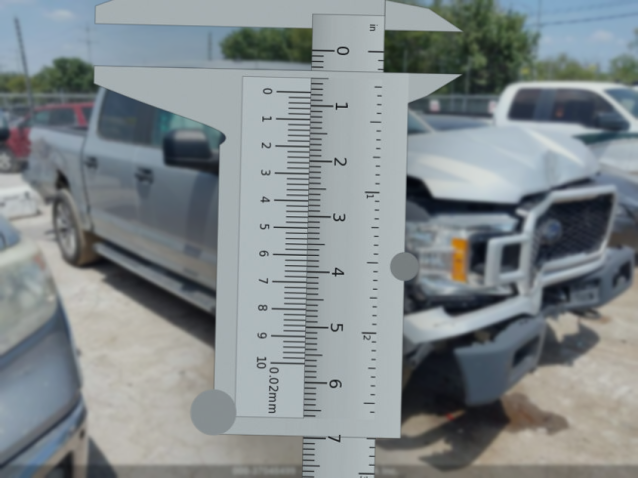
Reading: value=7.6 unit=mm
